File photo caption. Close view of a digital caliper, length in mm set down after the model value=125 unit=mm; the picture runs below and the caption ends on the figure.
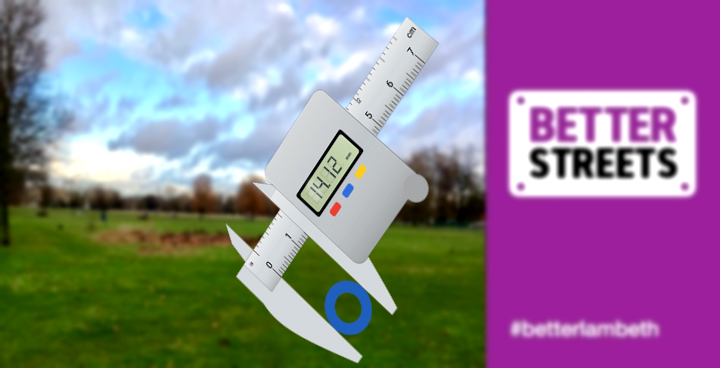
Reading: value=14.12 unit=mm
